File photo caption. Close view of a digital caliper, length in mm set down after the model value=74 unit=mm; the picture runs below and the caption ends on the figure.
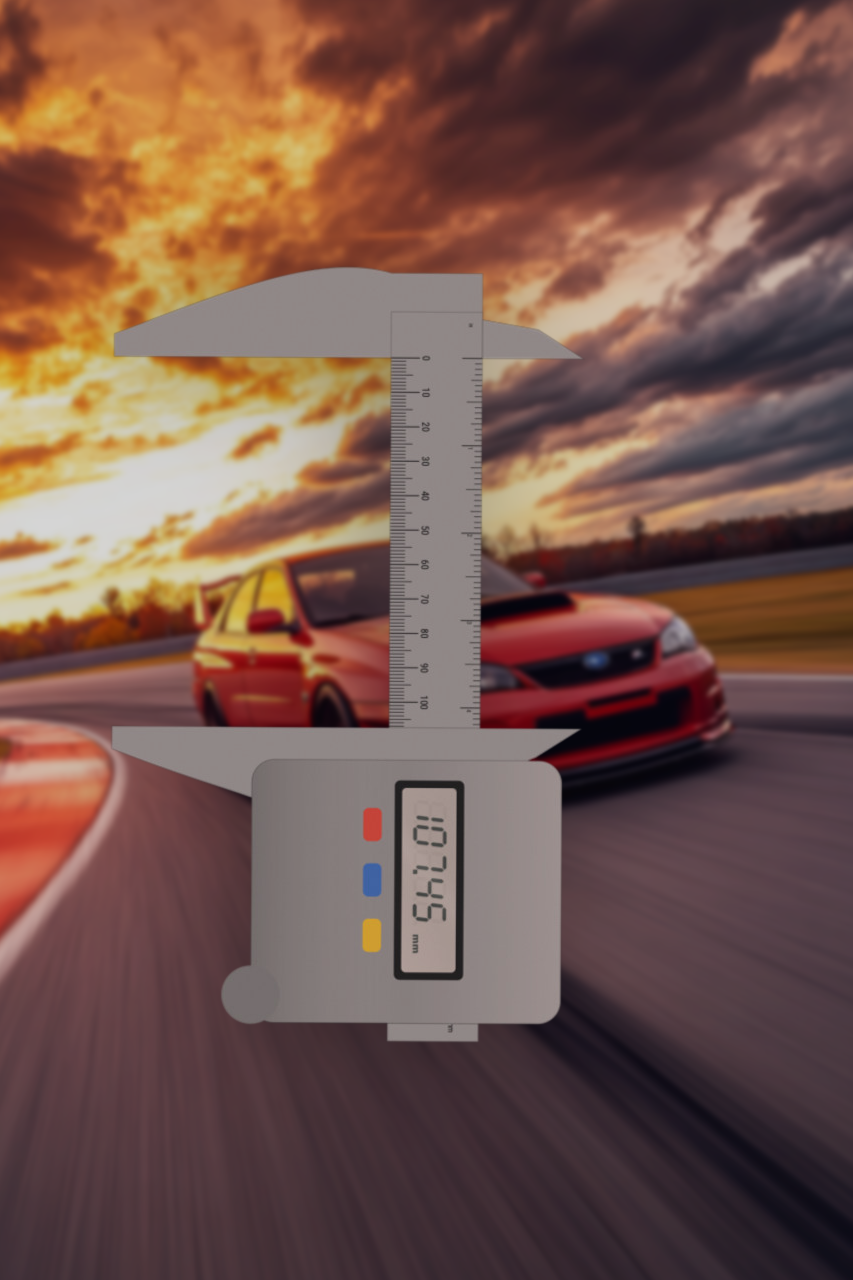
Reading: value=107.45 unit=mm
